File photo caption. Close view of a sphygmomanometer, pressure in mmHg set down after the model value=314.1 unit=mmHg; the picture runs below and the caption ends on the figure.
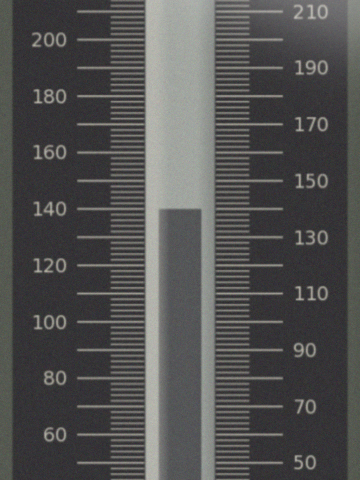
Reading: value=140 unit=mmHg
